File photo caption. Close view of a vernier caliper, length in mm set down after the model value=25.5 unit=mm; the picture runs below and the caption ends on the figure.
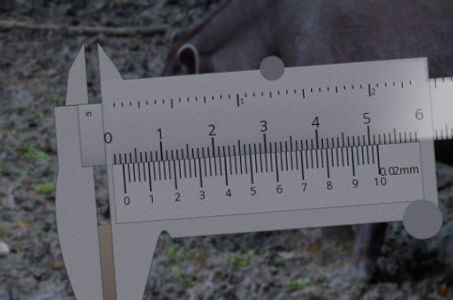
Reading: value=2.5 unit=mm
